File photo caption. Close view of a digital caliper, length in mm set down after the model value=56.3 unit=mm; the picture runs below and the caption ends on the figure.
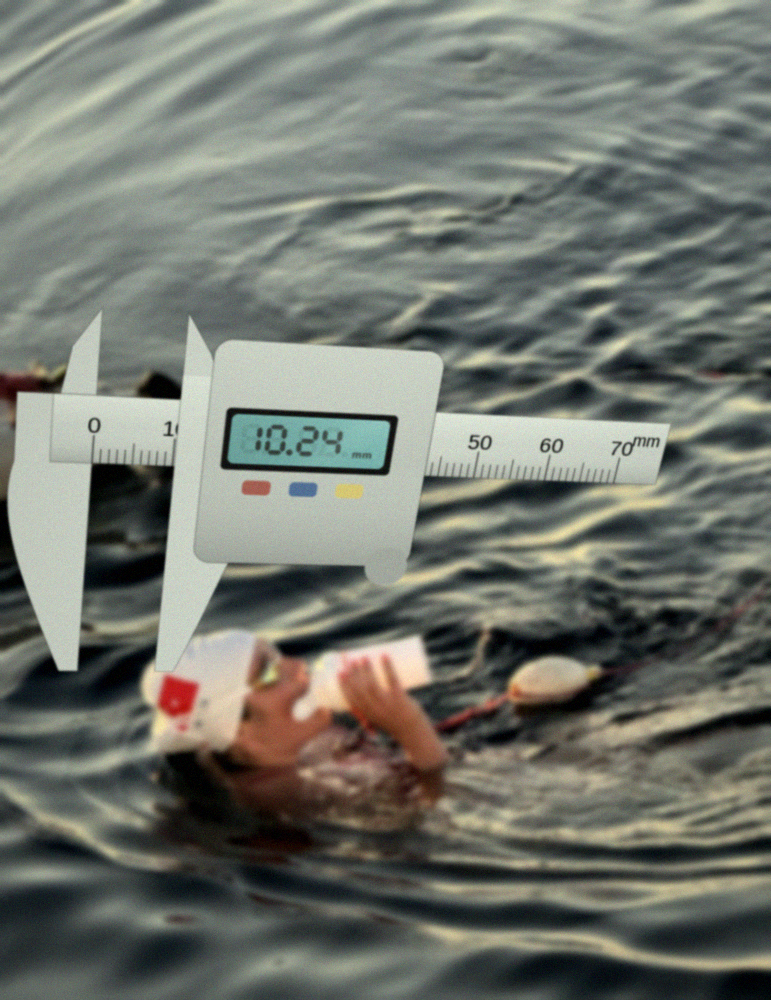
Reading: value=10.24 unit=mm
